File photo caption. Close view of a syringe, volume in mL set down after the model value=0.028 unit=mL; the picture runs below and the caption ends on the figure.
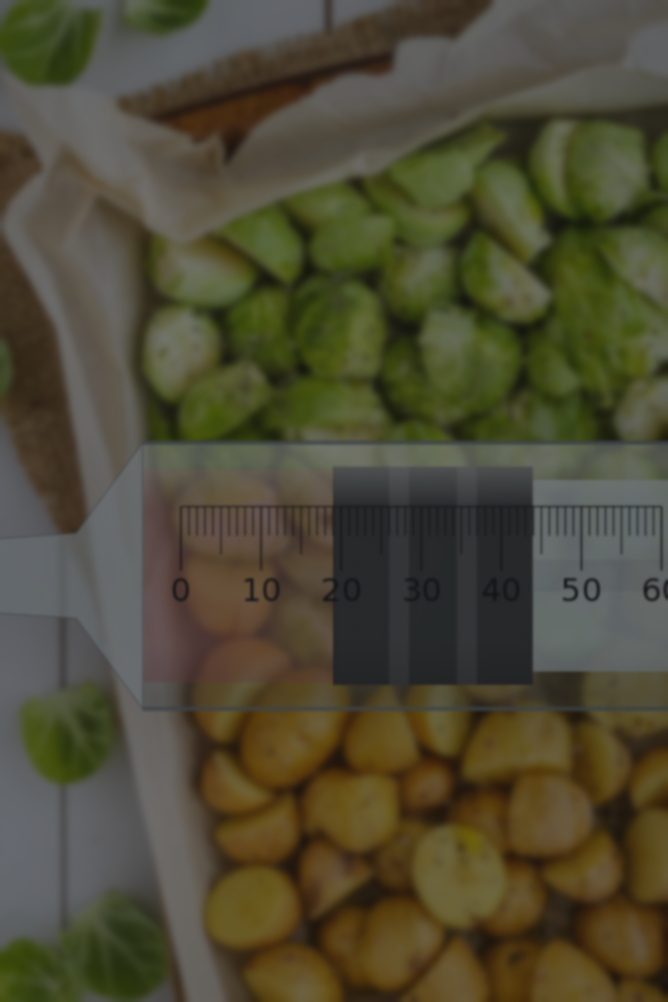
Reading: value=19 unit=mL
